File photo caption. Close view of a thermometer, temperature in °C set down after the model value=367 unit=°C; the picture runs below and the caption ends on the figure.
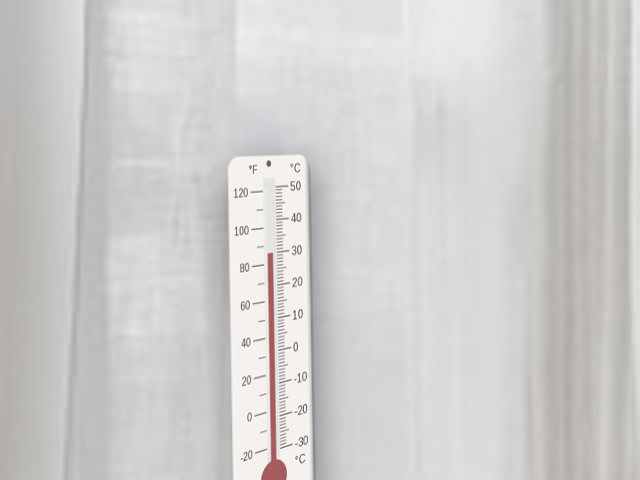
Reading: value=30 unit=°C
